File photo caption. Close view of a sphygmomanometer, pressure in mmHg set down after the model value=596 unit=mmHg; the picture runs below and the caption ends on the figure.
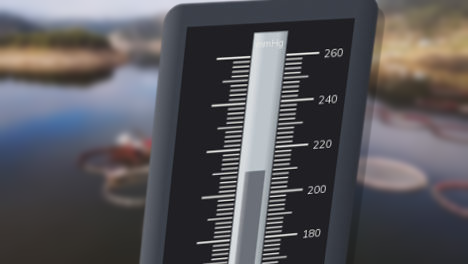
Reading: value=210 unit=mmHg
